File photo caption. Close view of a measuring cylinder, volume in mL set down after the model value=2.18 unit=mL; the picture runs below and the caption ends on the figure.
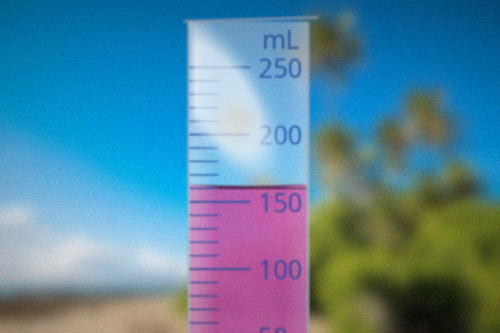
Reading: value=160 unit=mL
